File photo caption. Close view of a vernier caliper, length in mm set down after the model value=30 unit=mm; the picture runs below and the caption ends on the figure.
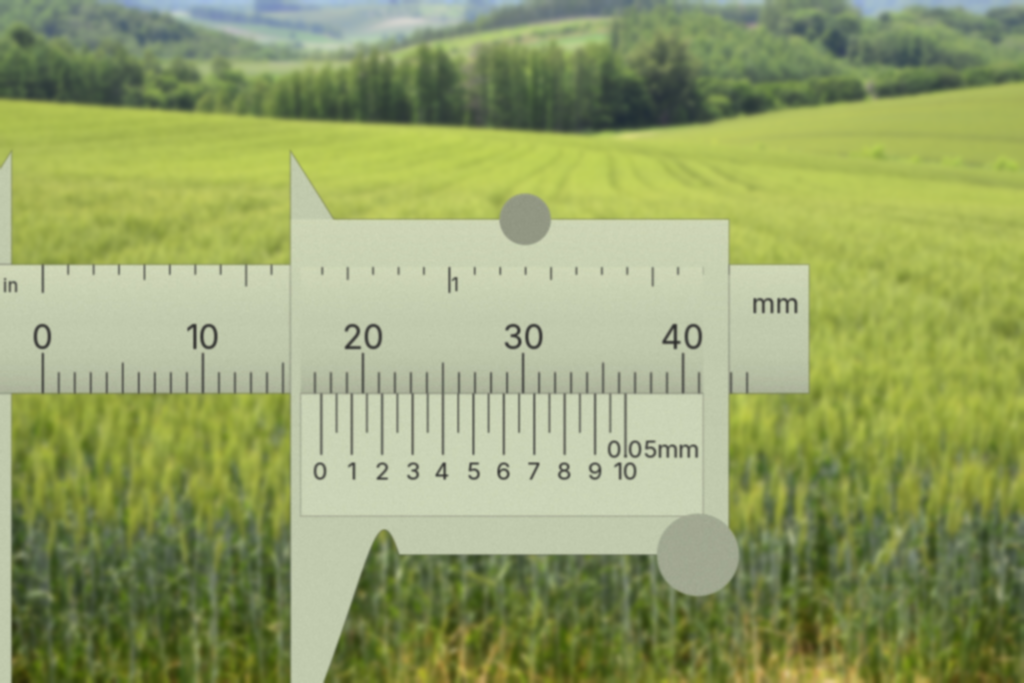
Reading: value=17.4 unit=mm
